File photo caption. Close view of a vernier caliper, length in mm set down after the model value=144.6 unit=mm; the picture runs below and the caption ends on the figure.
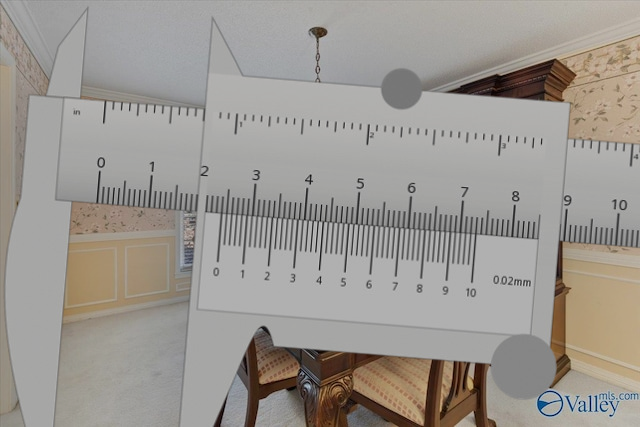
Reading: value=24.0 unit=mm
